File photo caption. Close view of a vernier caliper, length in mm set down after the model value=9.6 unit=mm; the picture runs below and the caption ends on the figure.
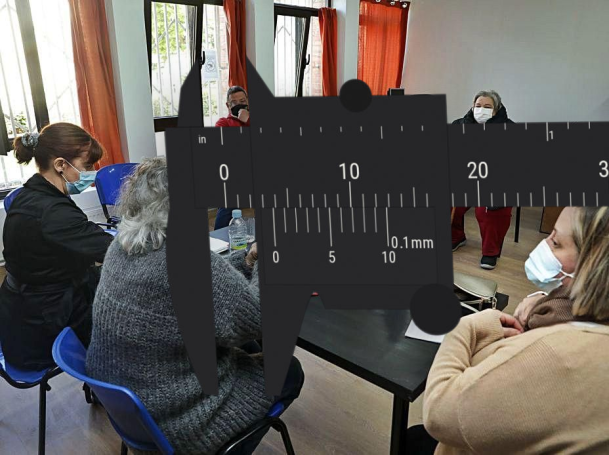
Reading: value=3.8 unit=mm
